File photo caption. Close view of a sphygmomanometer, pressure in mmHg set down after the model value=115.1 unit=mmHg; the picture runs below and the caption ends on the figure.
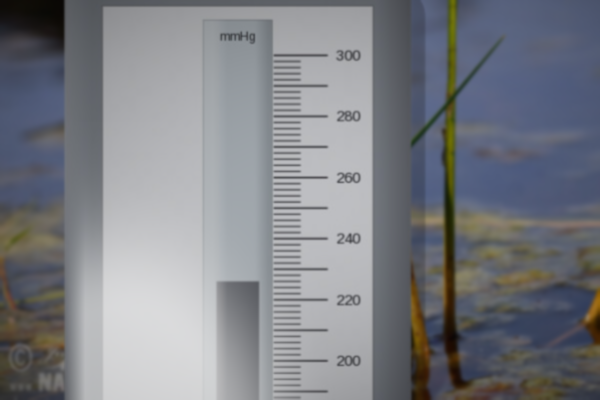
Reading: value=226 unit=mmHg
